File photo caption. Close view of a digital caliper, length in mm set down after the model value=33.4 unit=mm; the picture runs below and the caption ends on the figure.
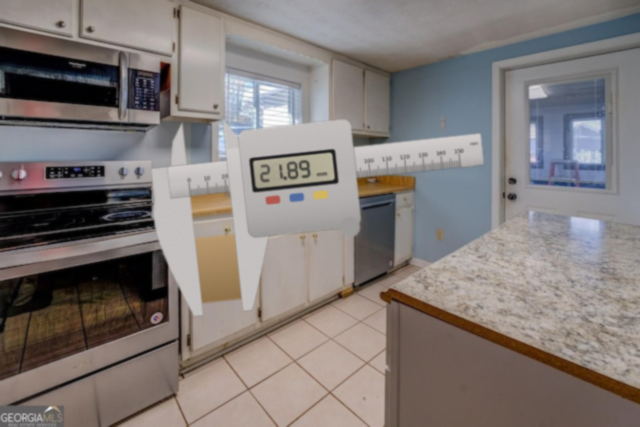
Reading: value=21.89 unit=mm
